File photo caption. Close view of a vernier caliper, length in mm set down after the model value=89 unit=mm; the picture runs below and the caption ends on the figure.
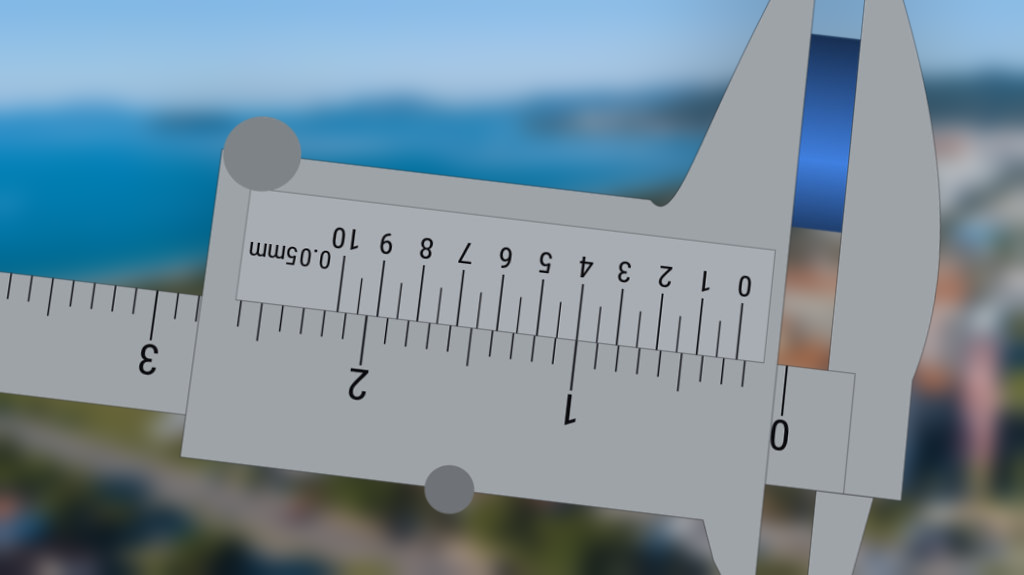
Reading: value=2.4 unit=mm
